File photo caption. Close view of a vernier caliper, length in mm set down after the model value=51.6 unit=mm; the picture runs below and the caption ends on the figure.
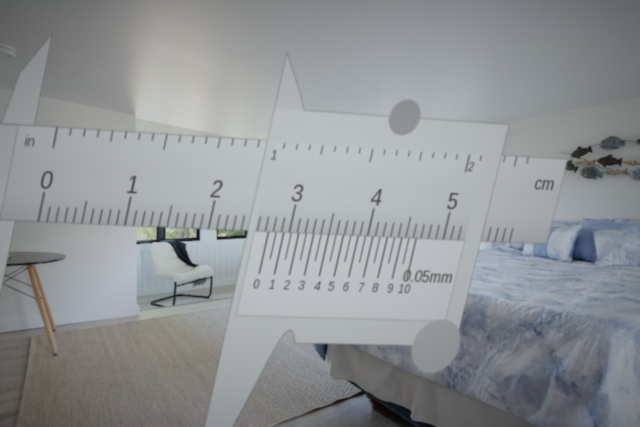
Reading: value=27.4 unit=mm
